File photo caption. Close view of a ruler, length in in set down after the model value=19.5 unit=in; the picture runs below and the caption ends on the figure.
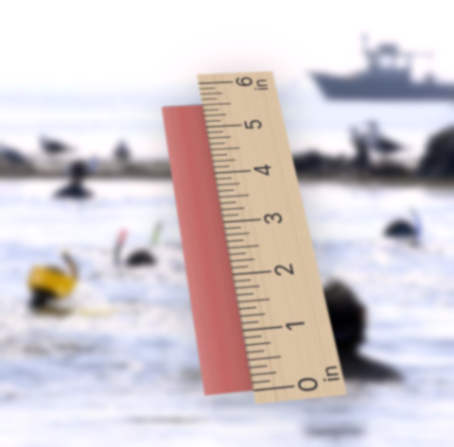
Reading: value=5.5 unit=in
